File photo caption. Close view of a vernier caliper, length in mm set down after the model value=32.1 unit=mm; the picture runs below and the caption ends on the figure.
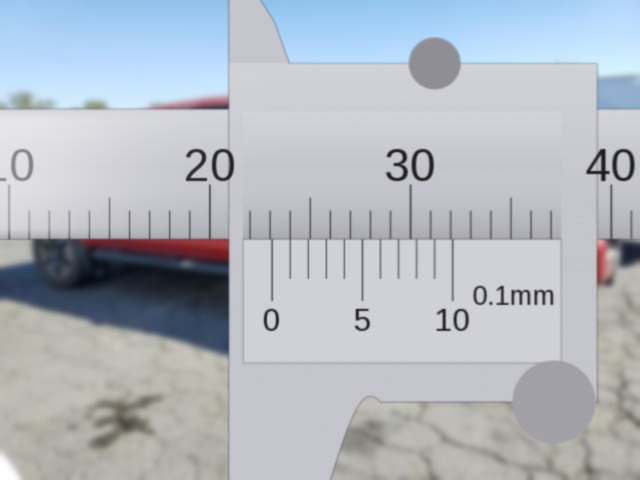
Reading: value=23.1 unit=mm
